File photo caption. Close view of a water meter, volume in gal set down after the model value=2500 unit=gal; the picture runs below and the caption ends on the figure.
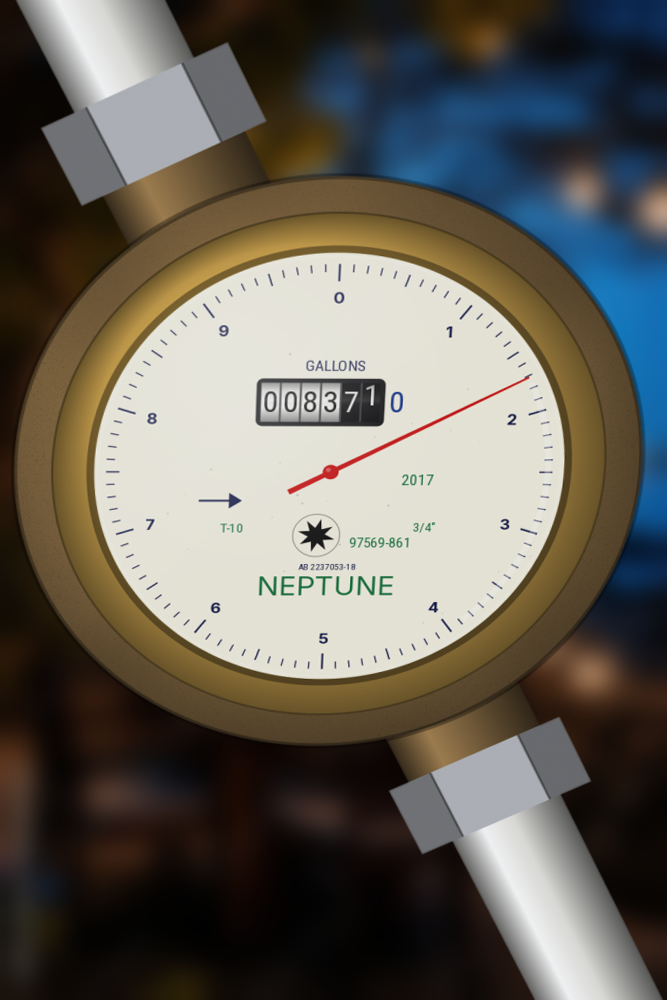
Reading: value=83711.7 unit=gal
